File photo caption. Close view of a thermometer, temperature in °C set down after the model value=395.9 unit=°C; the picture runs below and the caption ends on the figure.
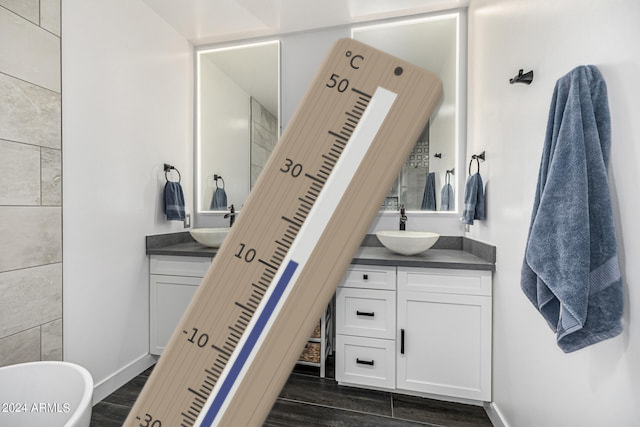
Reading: value=13 unit=°C
